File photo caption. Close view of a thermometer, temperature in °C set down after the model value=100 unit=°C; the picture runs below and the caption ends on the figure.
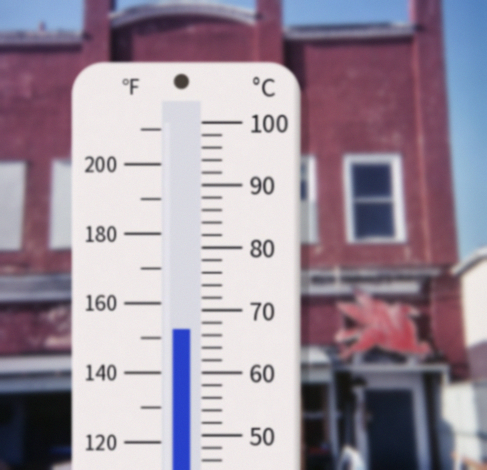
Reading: value=67 unit=°C
